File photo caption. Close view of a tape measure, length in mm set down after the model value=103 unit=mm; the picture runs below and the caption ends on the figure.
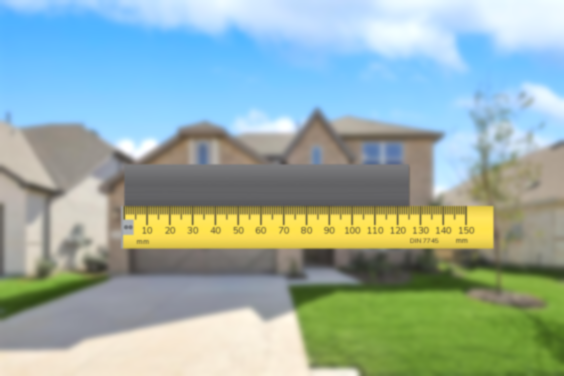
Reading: value=125 unit=mm
